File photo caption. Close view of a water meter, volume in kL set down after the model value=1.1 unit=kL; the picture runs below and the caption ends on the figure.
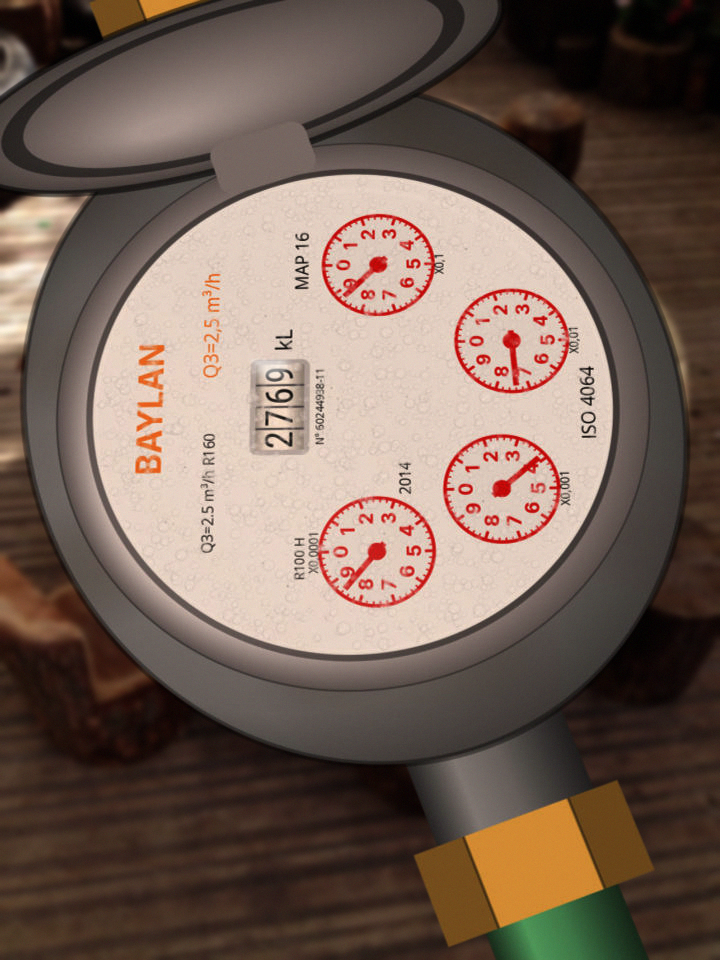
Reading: value=2769.8738 unit=kL
